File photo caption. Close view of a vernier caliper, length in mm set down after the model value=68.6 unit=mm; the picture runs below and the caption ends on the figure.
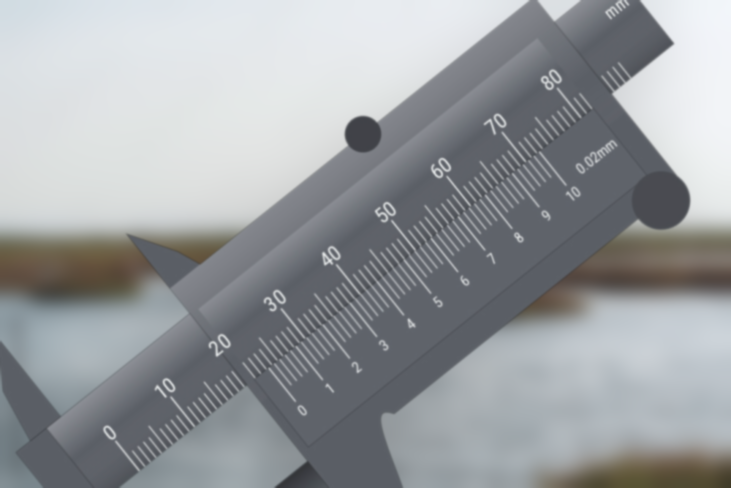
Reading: value=23.4 unit=mm
